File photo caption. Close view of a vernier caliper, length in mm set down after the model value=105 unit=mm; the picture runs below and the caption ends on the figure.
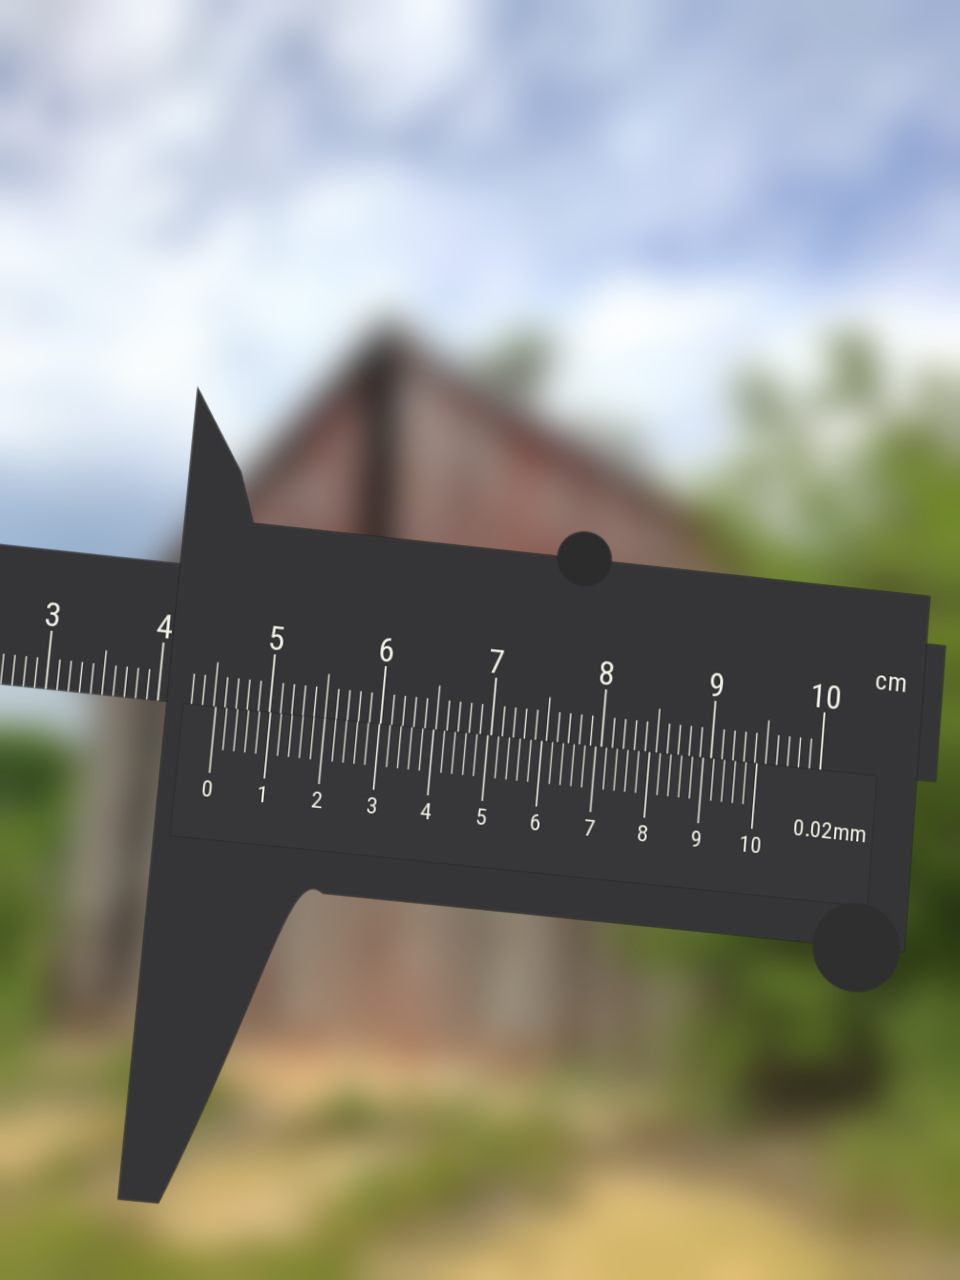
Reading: value=45.2 unit=mm
